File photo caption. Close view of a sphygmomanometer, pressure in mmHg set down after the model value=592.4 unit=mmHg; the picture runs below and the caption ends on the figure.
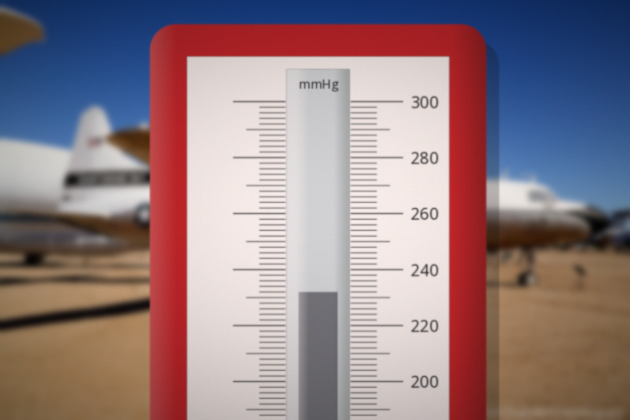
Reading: value=232 unit=mmHg
